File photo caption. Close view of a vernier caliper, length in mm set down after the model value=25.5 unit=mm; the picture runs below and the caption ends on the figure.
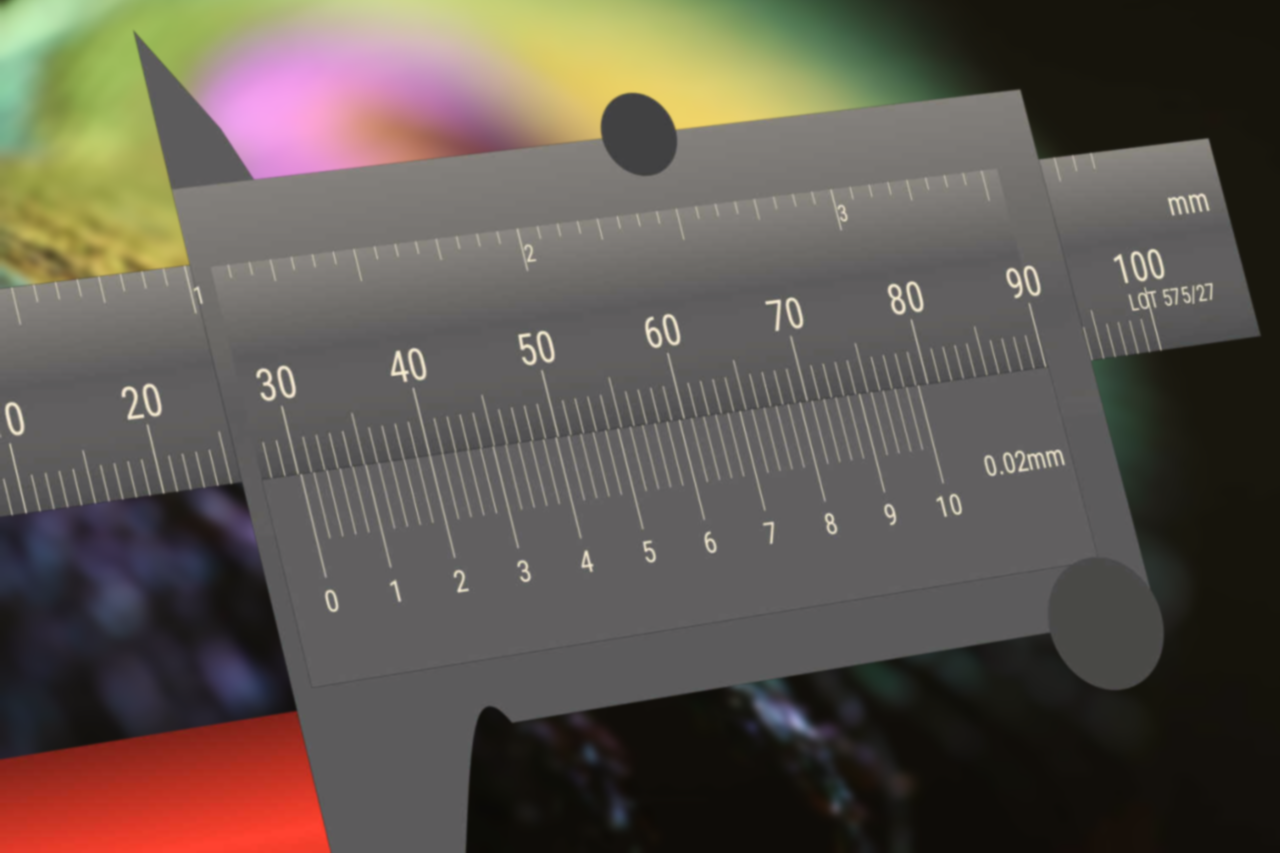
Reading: value=30.2 unit=mm
